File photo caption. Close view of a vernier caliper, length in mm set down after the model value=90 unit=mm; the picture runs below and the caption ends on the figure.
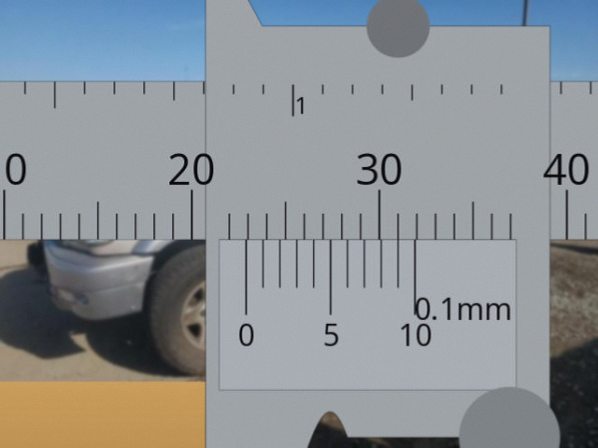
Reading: value=22.9 unit=mm
